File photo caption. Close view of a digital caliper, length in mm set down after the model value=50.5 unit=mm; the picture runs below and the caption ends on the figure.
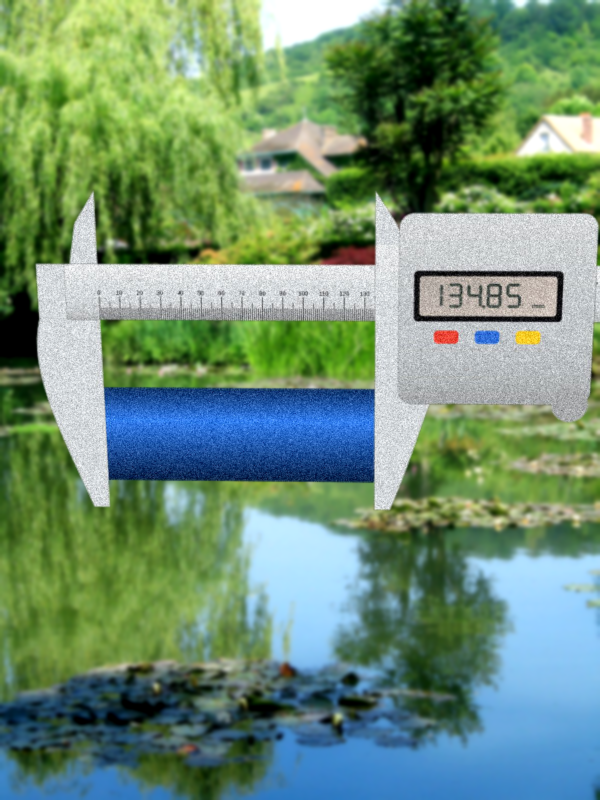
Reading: value=134.85 unit=mm
